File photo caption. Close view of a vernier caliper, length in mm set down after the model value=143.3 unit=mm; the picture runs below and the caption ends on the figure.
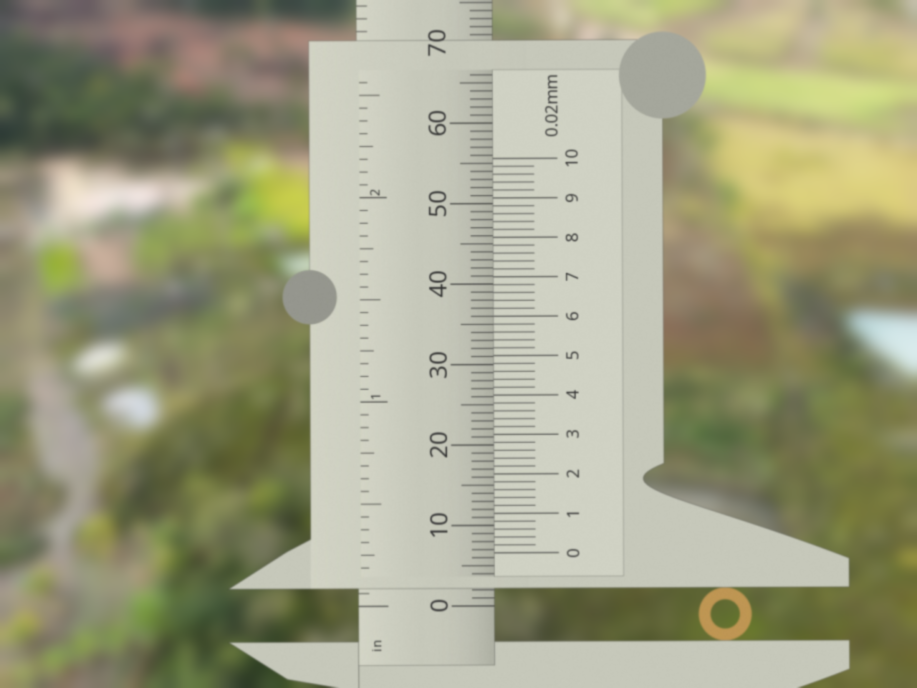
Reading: value=6.6 unit=mm
